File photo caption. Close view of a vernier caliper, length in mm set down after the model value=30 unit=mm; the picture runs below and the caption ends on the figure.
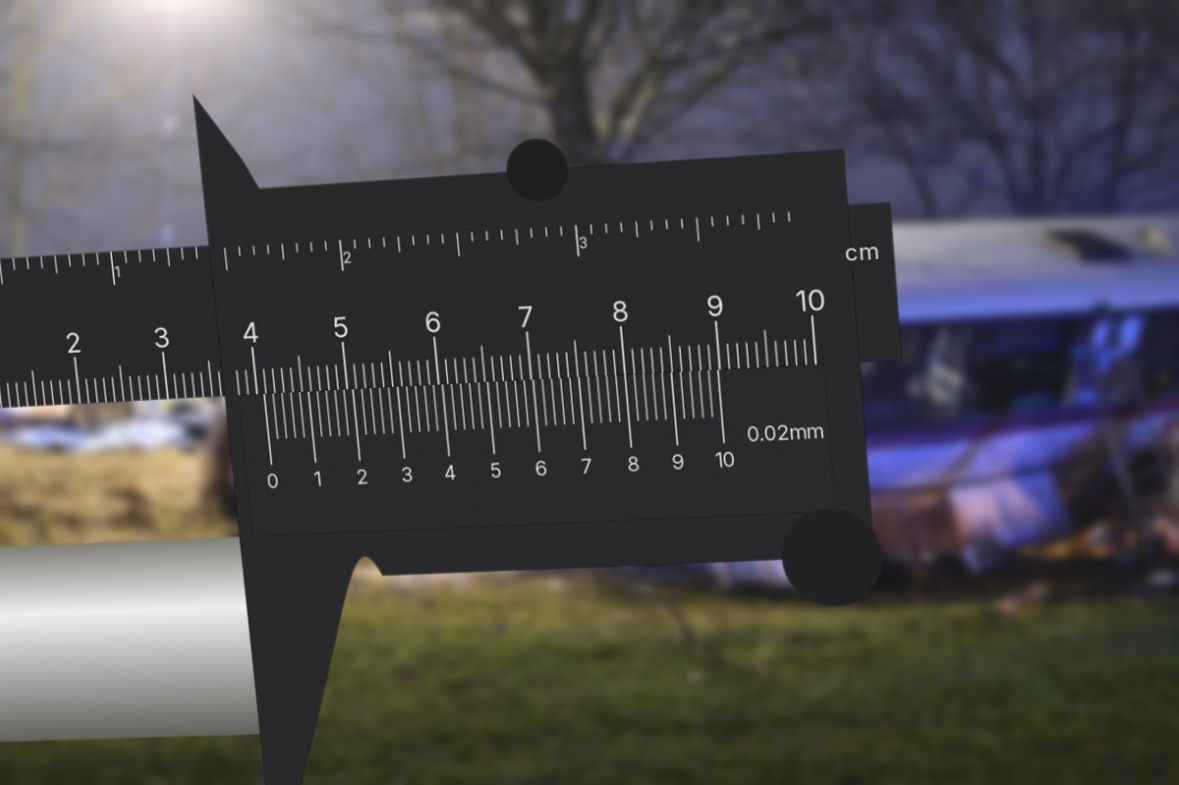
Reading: value=40.8 unit=mm
